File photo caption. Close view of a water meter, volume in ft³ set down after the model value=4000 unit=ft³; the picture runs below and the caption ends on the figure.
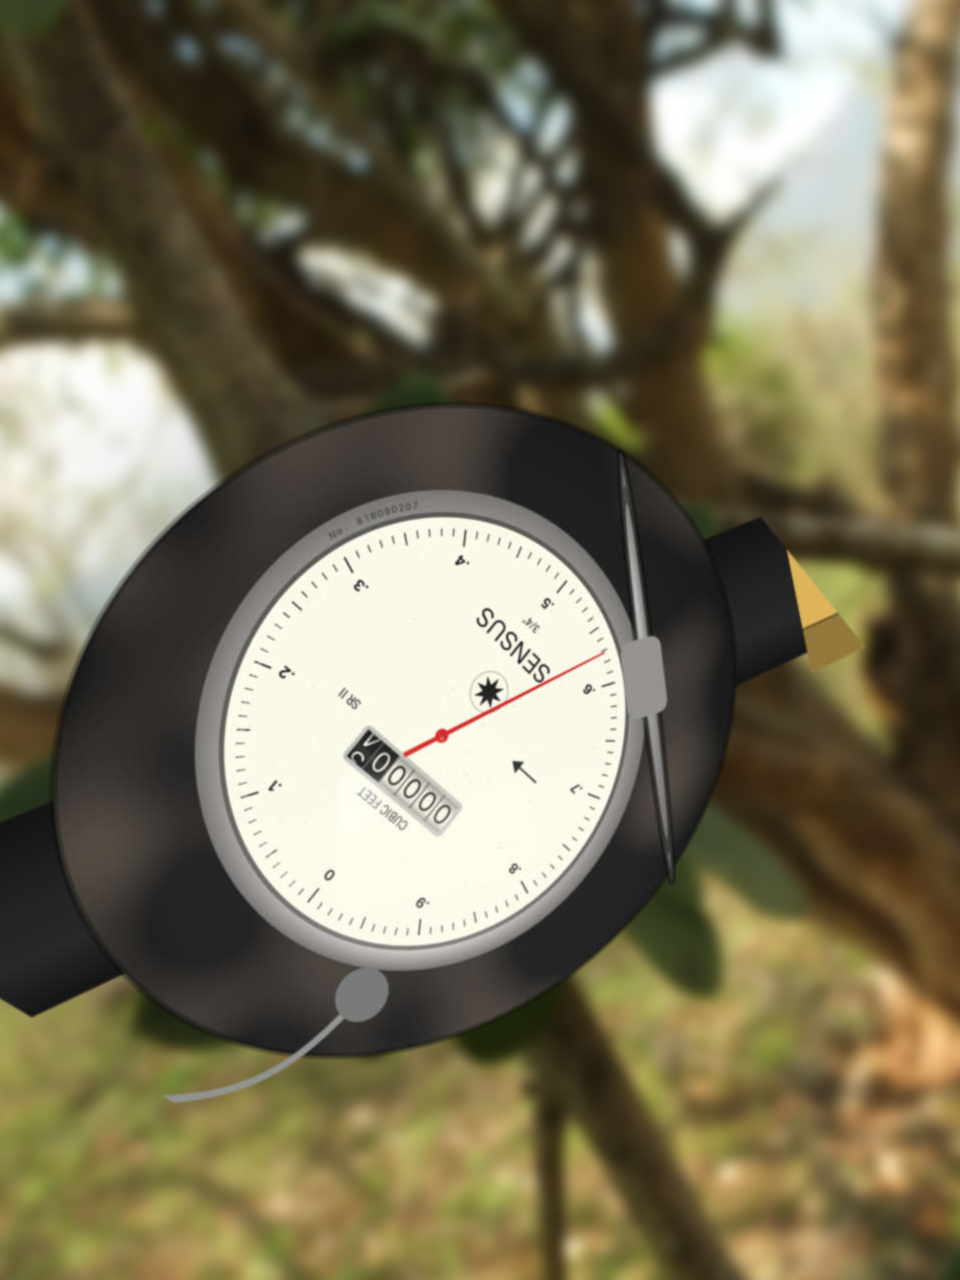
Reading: value=3.57 unit=ft³
